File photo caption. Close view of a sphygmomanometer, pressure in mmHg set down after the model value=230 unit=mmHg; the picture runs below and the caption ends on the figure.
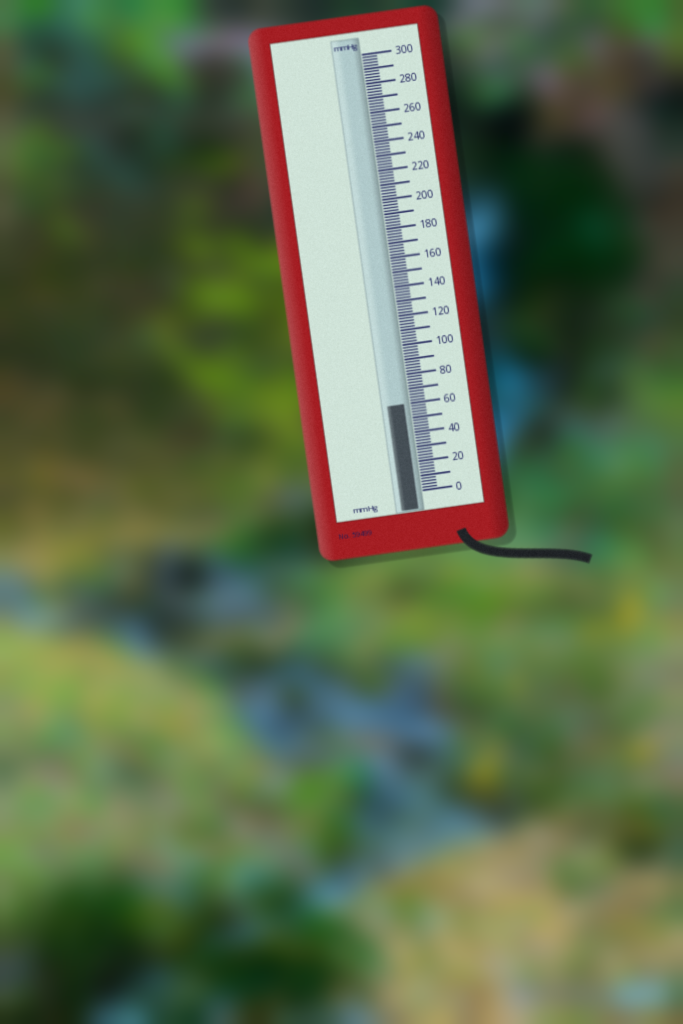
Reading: value=60 unit=mmHg
